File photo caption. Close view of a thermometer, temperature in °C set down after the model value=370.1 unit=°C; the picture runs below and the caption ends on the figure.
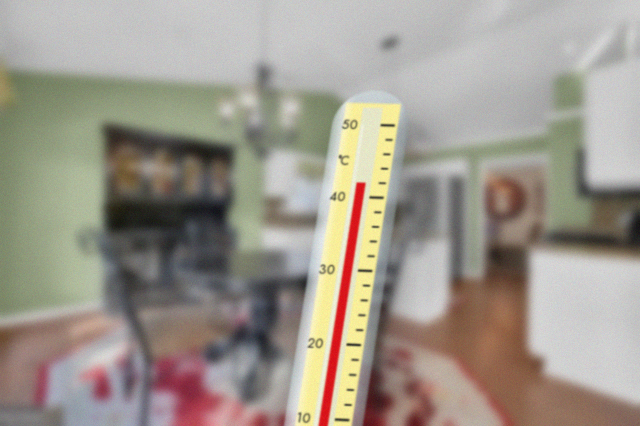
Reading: value=42 unit=°C
